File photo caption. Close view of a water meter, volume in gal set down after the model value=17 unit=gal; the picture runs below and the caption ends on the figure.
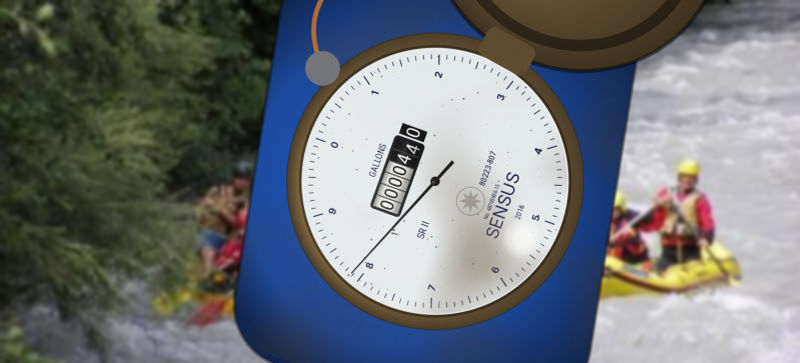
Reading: value=438.1 unit=gal
